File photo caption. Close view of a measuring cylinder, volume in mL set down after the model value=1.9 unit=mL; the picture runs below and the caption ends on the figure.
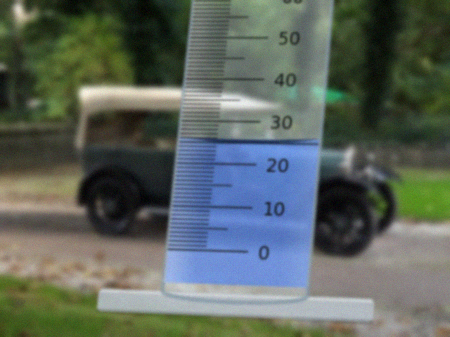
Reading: value=25 unit=mL
